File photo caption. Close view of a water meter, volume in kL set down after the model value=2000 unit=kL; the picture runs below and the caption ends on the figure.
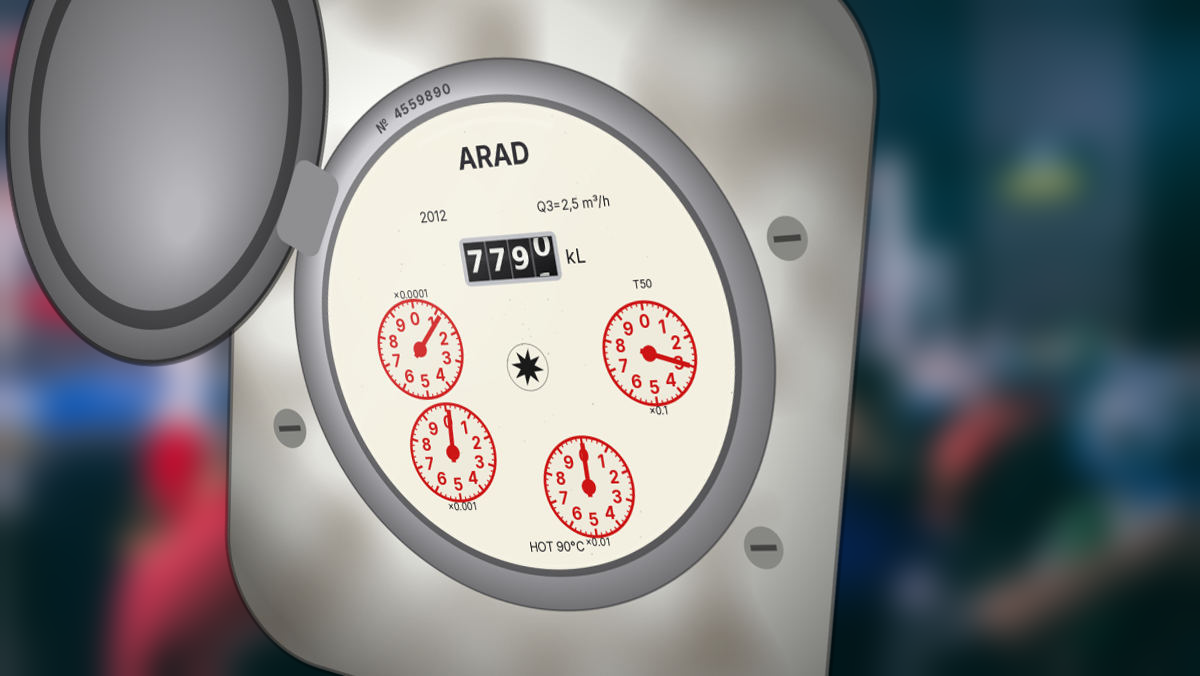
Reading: value=7790.3001 unit=kL
